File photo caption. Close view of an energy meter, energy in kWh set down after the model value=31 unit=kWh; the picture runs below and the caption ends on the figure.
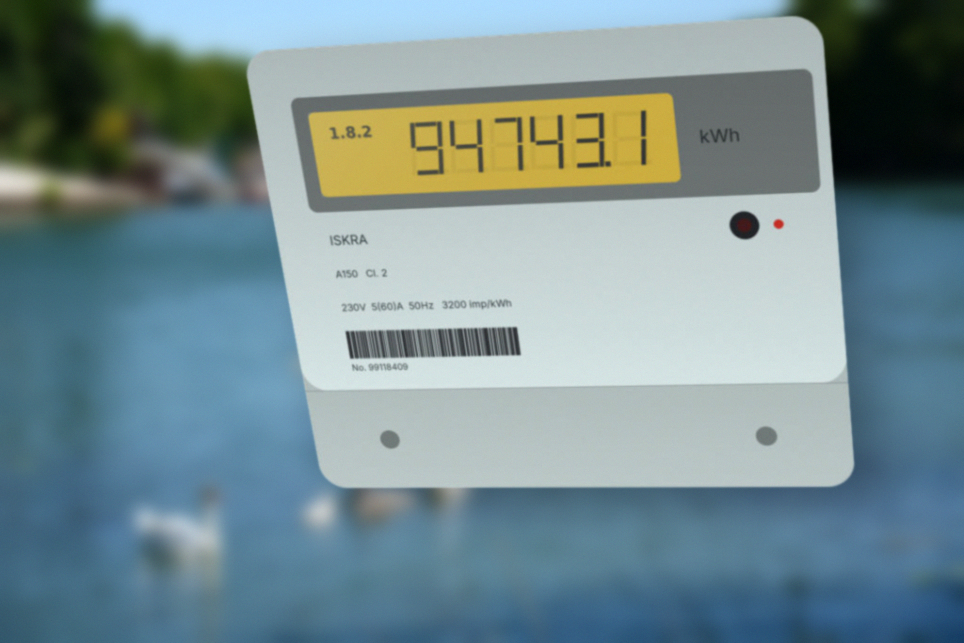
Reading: value=94743.1 unit=kWh
